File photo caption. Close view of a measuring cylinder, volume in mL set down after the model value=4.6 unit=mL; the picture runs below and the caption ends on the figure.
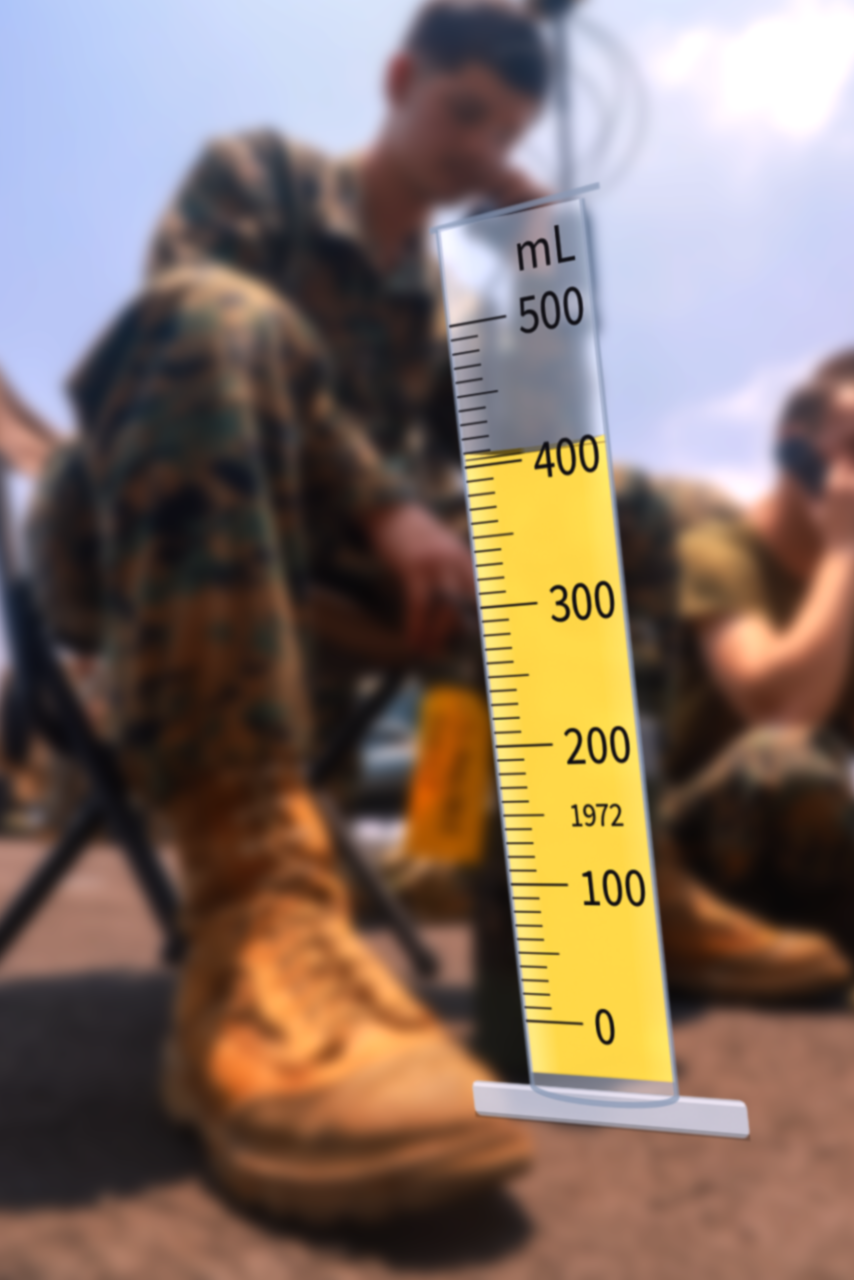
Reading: value=405 unit=mL
